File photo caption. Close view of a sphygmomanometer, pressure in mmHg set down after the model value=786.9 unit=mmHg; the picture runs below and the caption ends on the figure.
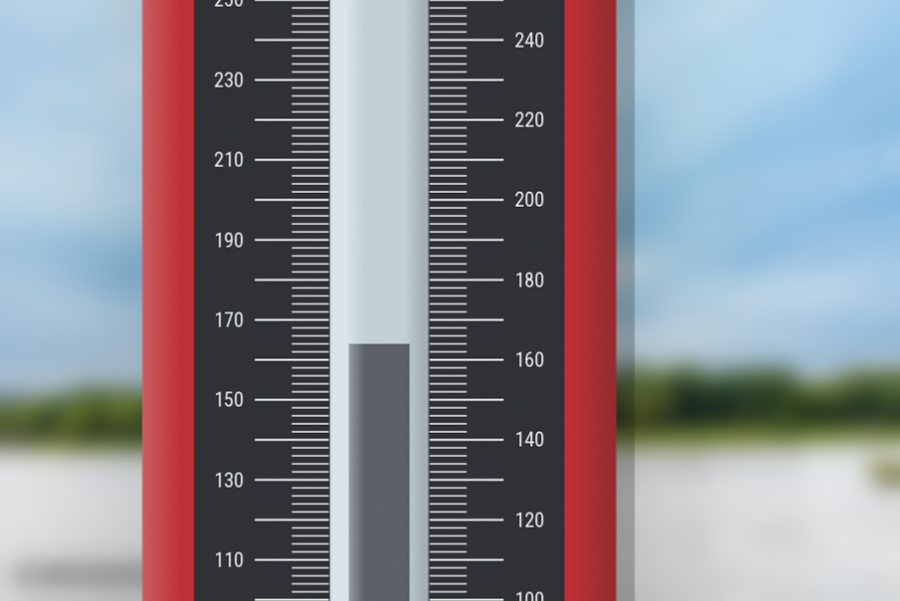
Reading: value=164 unit=mmHg
